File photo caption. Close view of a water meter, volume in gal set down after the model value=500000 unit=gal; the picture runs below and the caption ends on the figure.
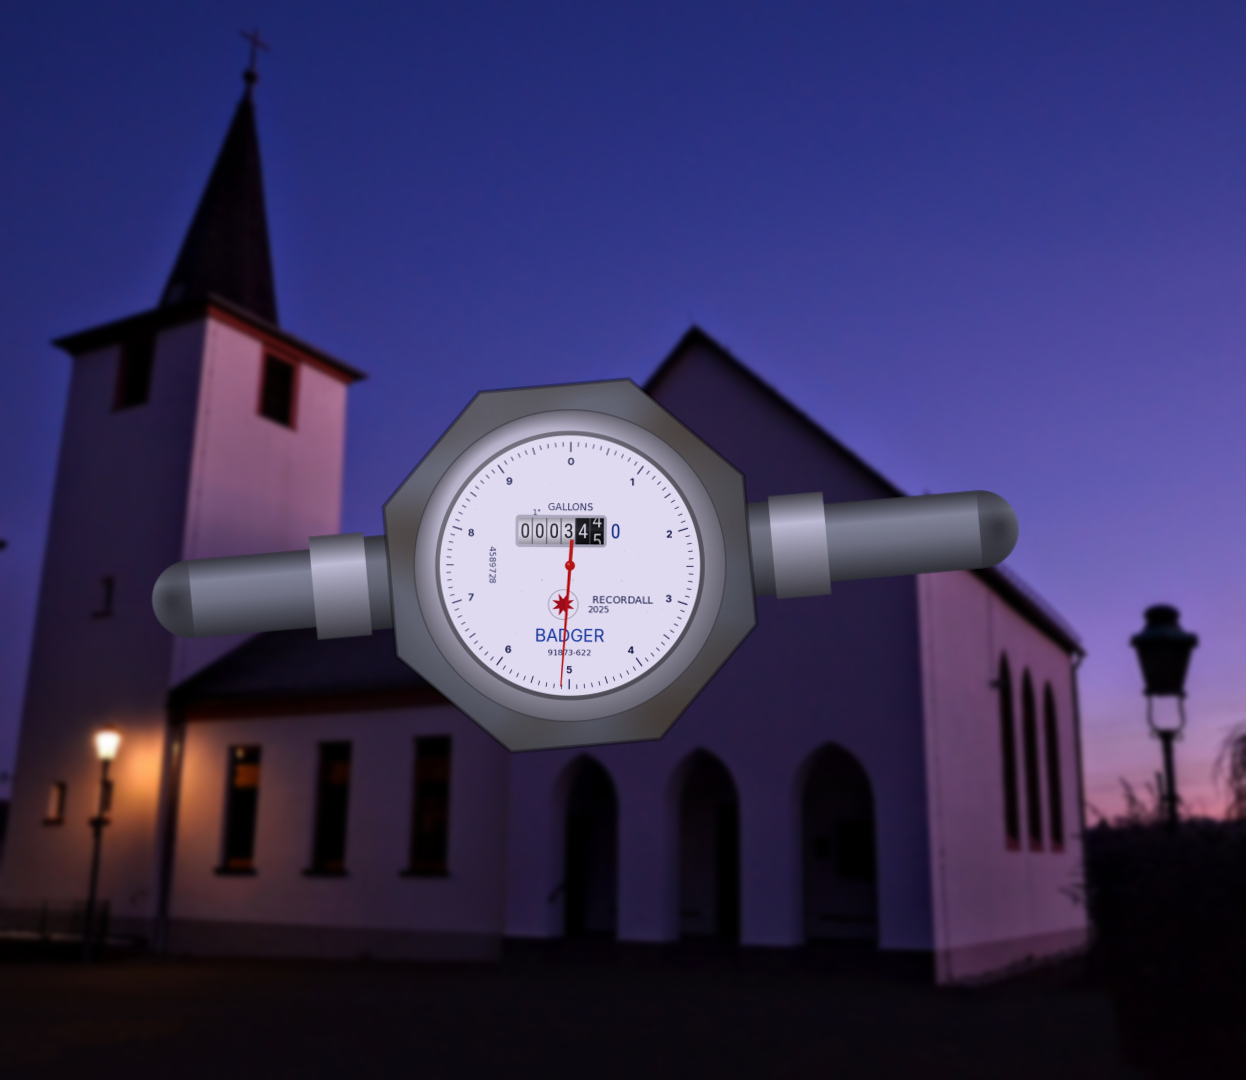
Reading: value=3445.1 unit=gal
